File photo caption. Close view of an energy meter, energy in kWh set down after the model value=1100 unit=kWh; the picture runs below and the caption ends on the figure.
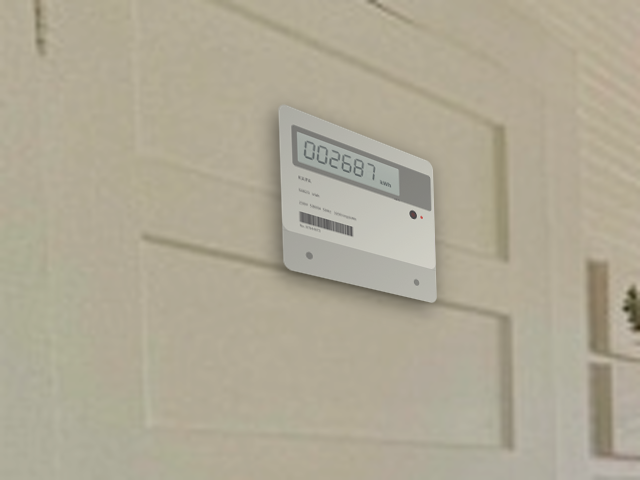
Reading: value=2687 unit=kWh
